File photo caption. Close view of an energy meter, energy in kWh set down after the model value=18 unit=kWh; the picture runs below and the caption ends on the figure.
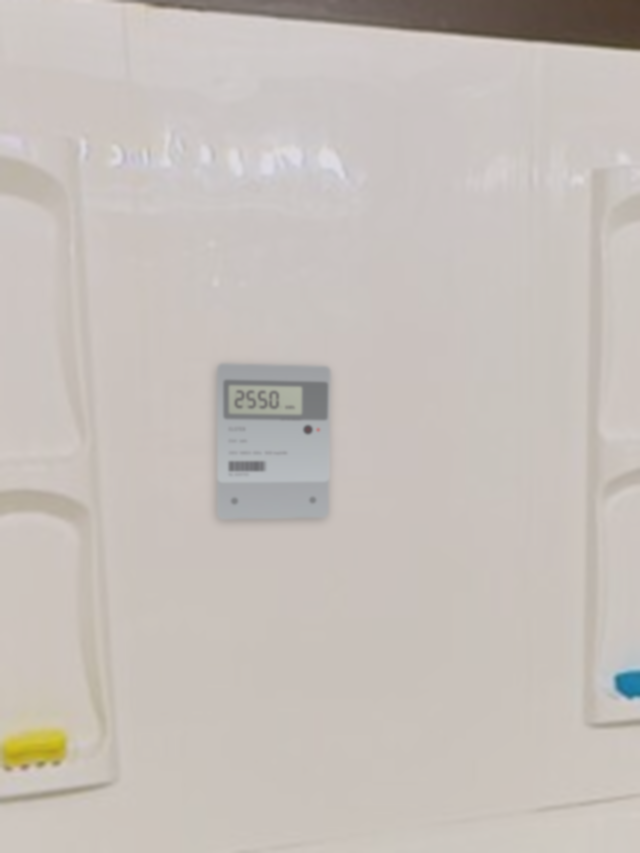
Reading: value=2550 unit=kWh
